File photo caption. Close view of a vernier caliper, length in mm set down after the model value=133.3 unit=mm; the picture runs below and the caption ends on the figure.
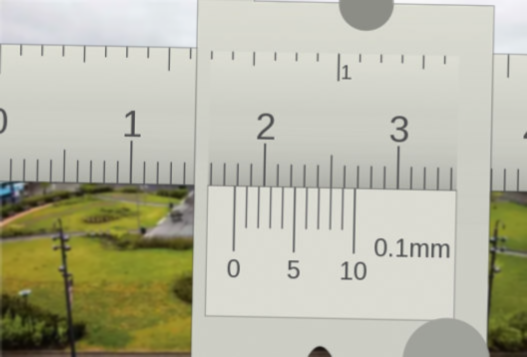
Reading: value=17.8 unit=mm
